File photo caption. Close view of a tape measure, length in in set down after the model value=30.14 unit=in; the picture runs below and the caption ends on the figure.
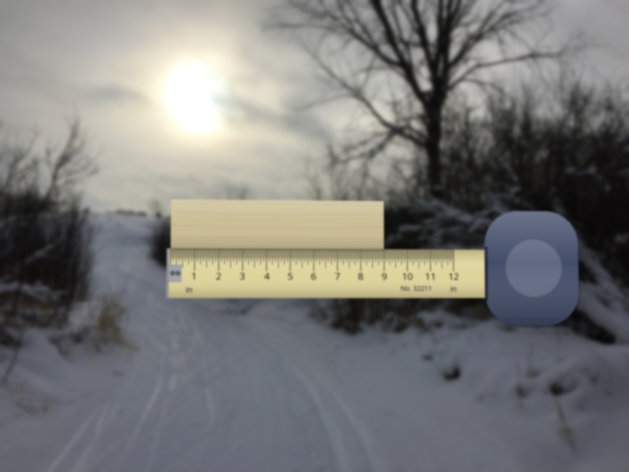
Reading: value=9 unit=in
